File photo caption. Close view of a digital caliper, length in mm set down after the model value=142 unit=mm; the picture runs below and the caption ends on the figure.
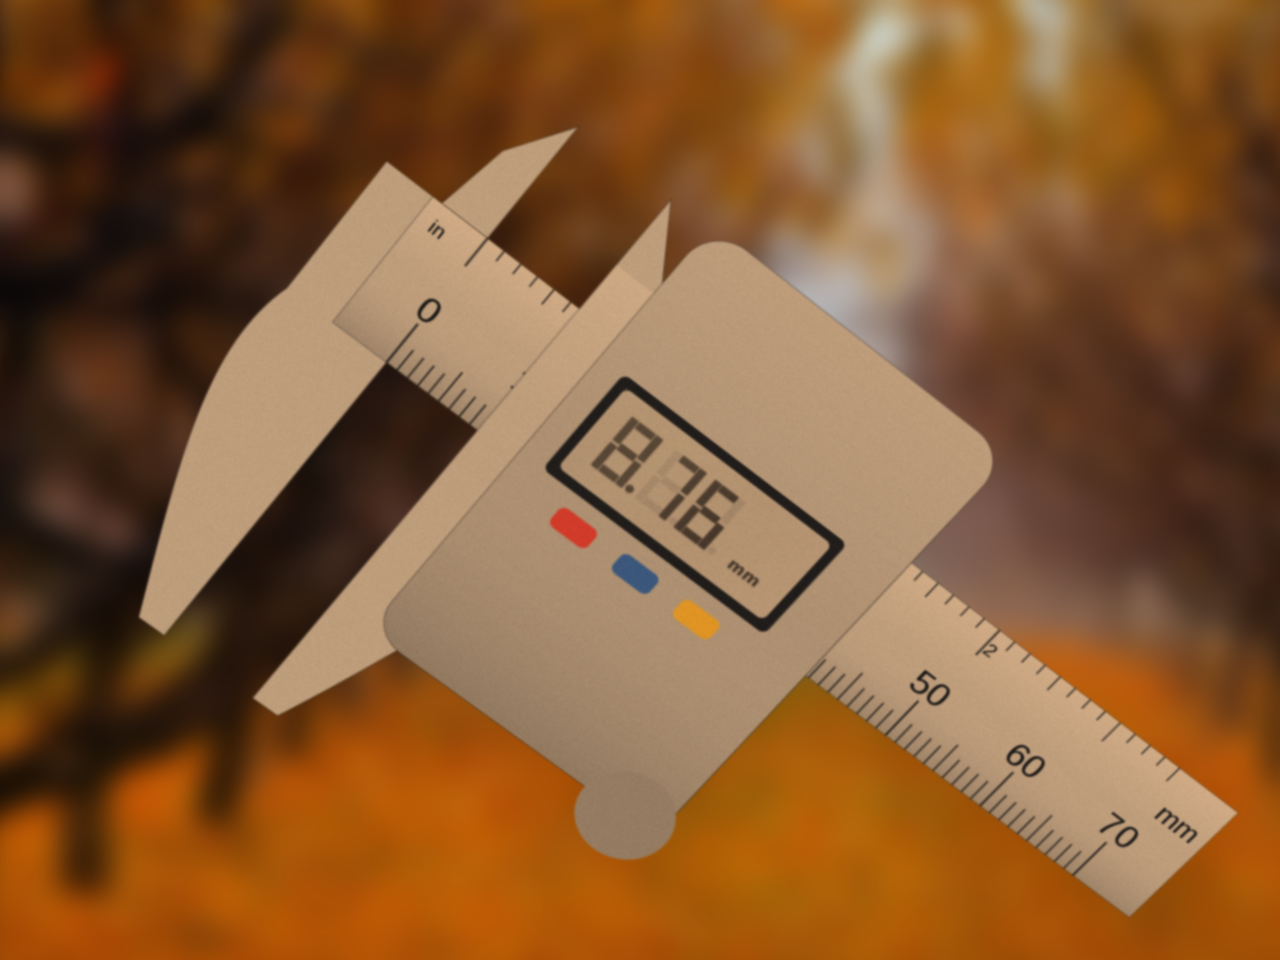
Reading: value=8.76 unit=mm
